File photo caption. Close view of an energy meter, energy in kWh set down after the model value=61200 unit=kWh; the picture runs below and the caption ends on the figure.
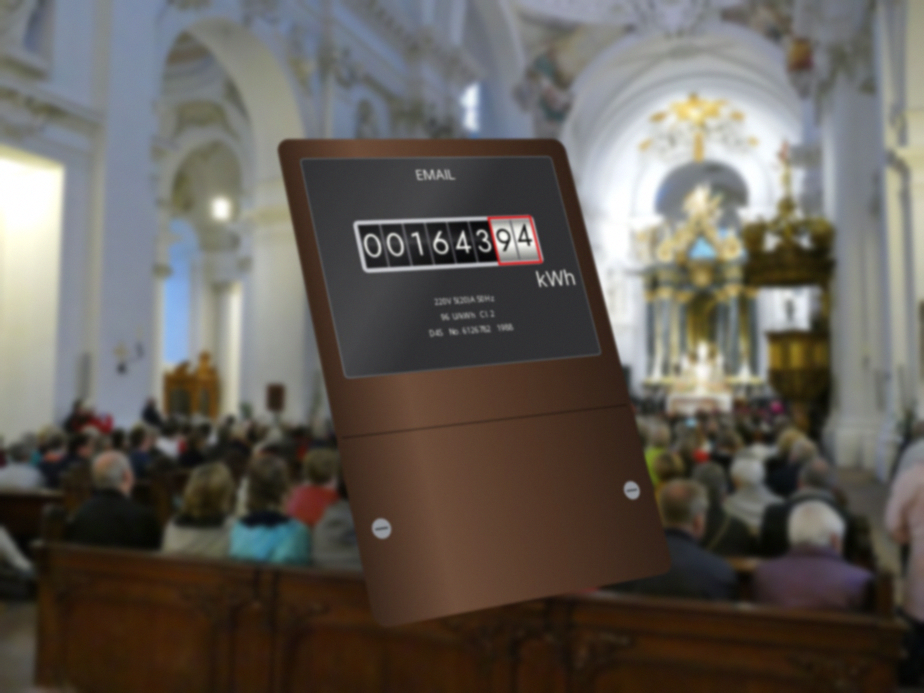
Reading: value=1643.94 unit=kWh
